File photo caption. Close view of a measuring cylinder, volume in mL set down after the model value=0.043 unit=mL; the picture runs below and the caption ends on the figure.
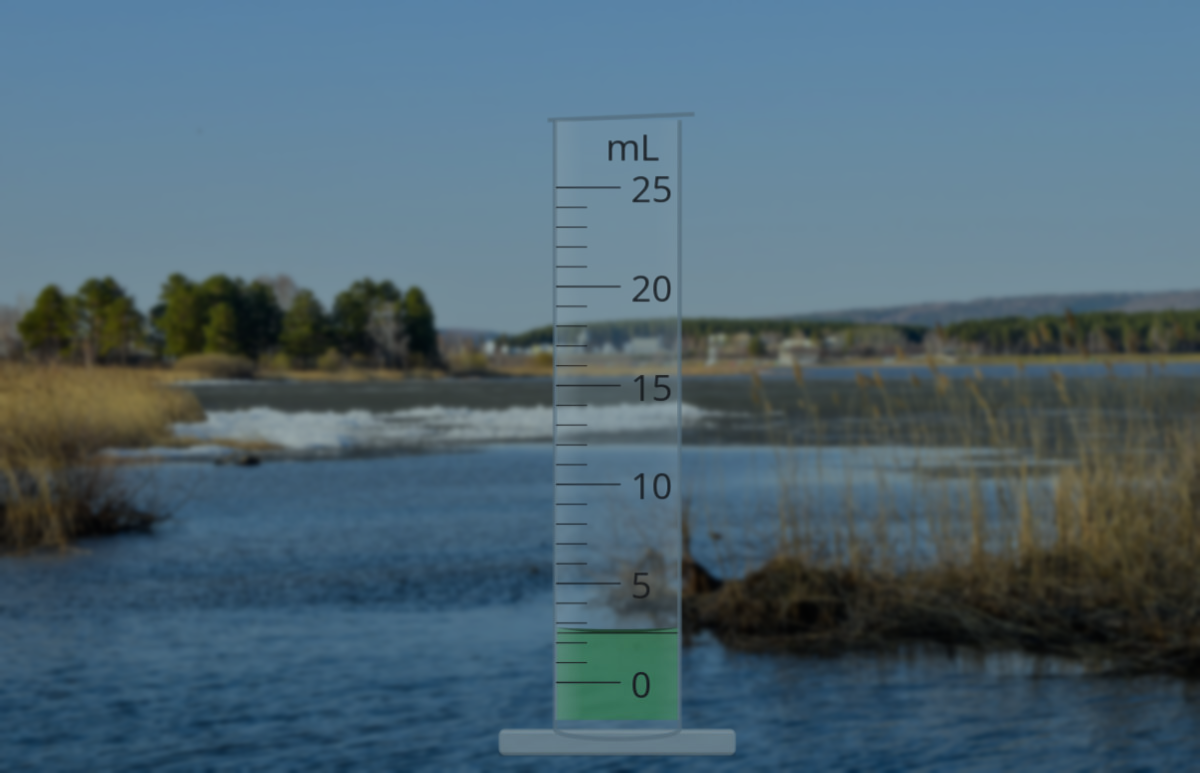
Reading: value=2.5 unit=mL
